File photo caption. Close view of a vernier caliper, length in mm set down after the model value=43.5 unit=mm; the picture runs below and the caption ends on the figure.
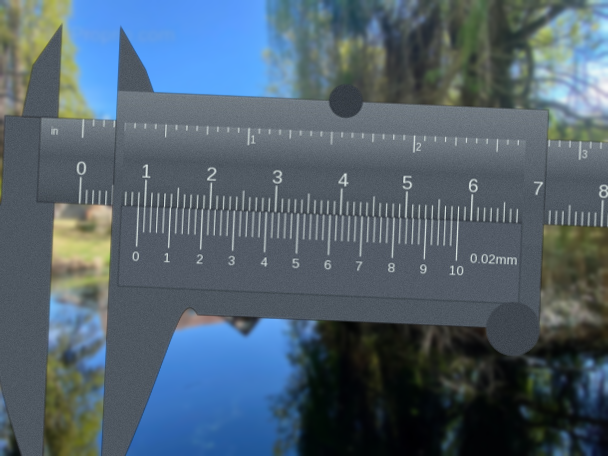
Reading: value=9.0 unit=mm
